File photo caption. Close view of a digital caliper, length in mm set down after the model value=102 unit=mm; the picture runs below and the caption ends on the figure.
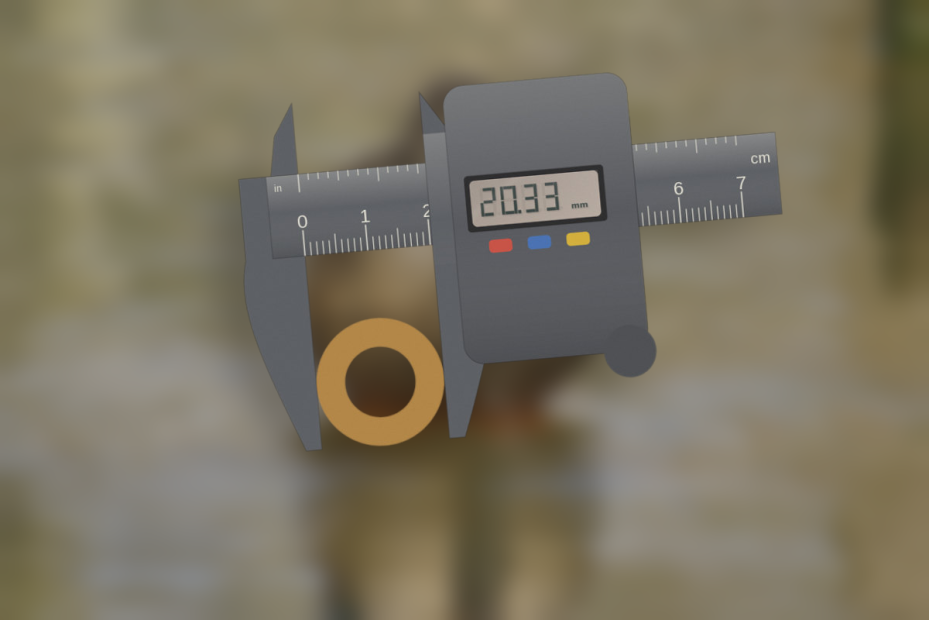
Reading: value=20.33 unit=mm
